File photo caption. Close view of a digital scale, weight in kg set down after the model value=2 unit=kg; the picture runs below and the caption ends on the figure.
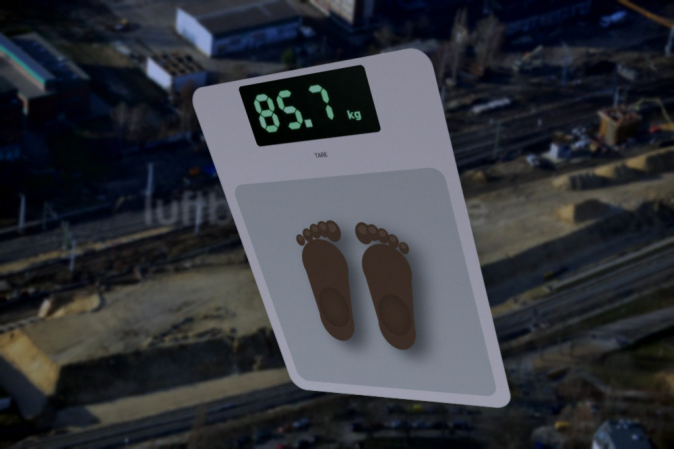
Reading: value=85.7 unit=kg
